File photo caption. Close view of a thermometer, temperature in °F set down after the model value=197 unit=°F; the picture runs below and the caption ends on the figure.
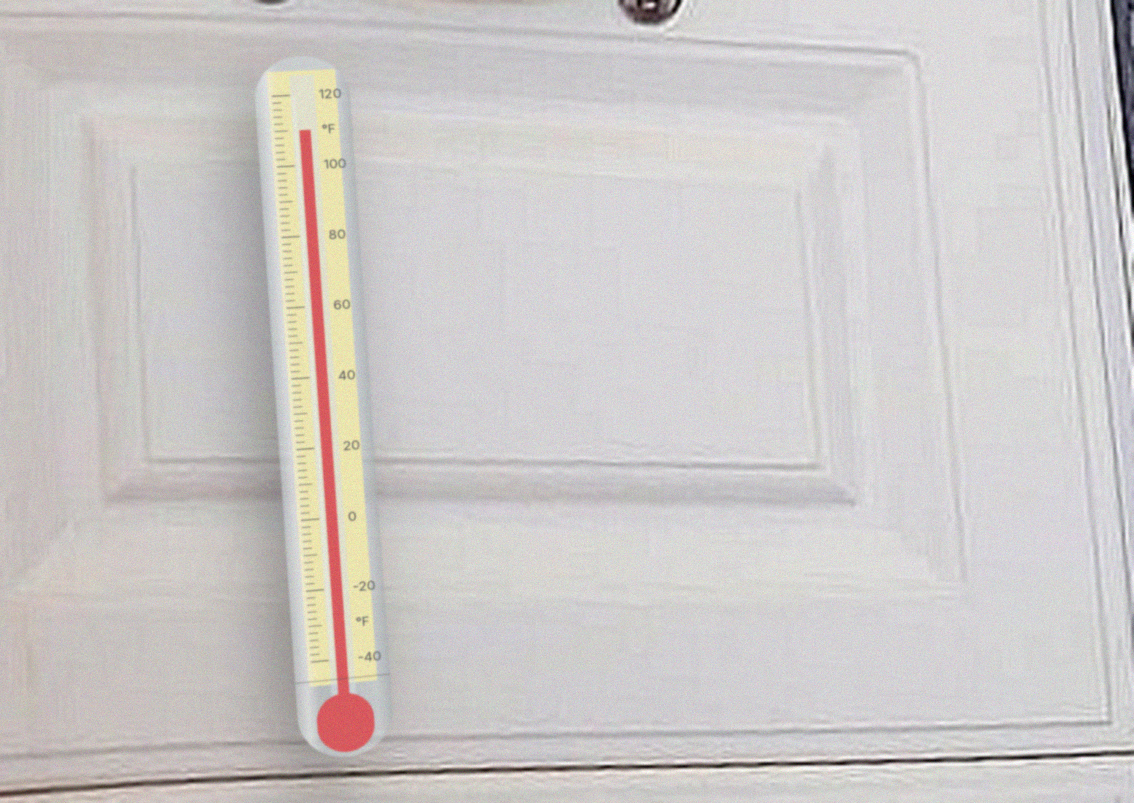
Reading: value=110 unit=°F
